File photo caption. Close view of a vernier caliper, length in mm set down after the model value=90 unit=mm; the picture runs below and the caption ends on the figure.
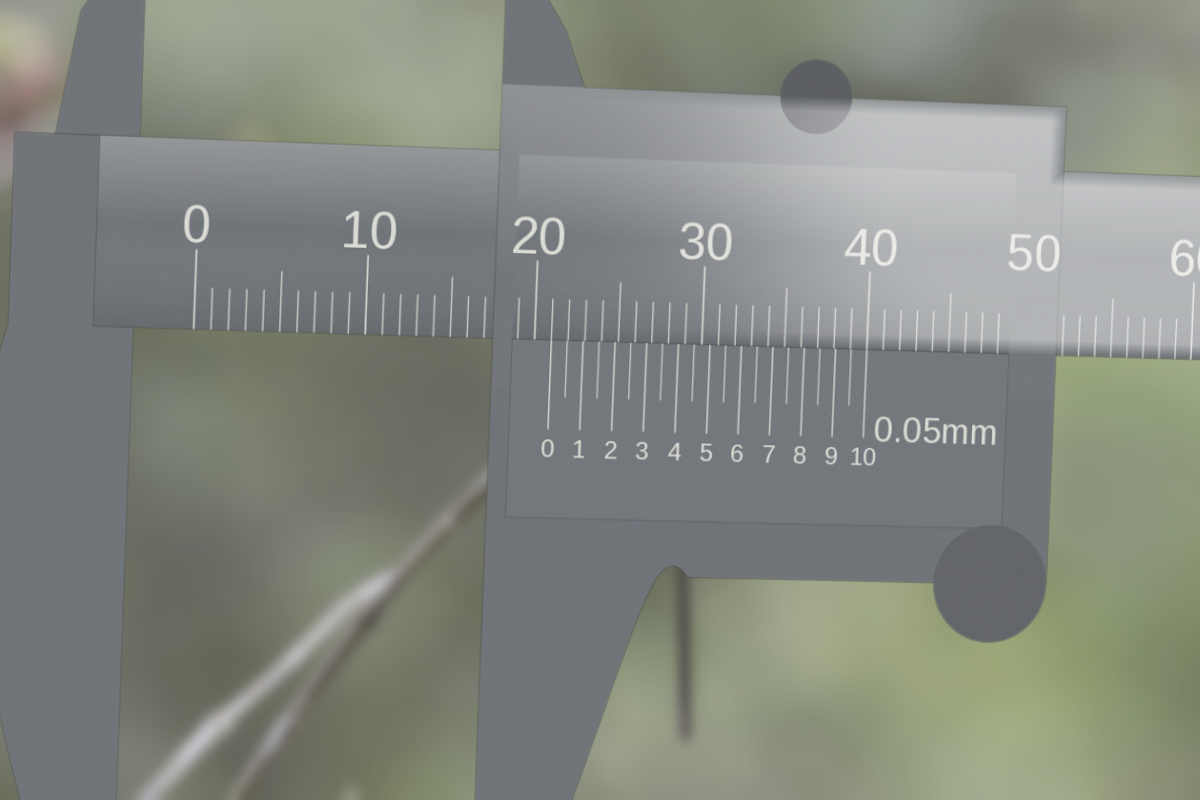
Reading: value=21.0 unit=mm
